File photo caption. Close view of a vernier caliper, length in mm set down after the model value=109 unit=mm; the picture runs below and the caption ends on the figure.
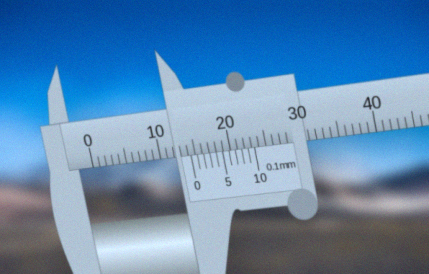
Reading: value=14.4 unit=mm
